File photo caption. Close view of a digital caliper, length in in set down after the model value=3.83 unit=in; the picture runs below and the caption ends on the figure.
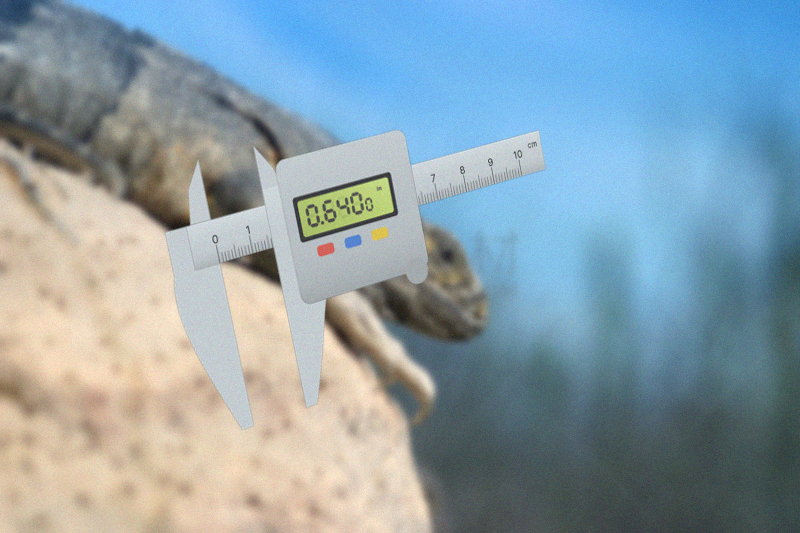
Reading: value=0.6400 unit=in
